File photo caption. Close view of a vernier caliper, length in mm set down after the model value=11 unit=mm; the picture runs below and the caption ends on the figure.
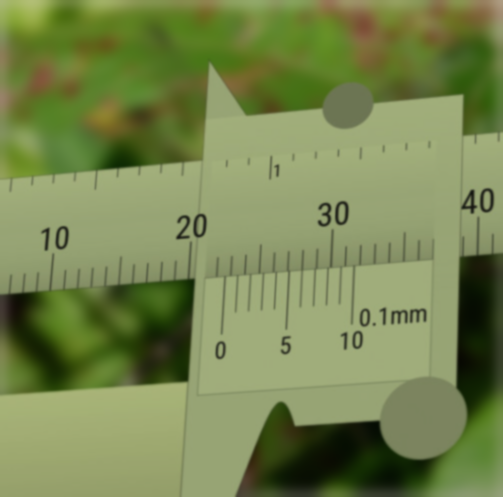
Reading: value=22.6 unit=mm
